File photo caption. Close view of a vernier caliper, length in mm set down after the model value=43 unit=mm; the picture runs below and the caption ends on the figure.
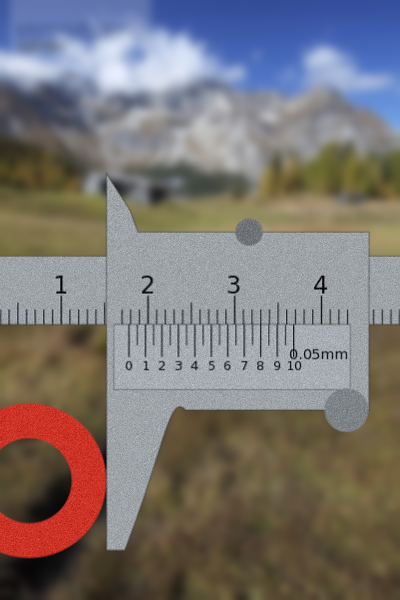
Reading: value=17.8 unit=mm
